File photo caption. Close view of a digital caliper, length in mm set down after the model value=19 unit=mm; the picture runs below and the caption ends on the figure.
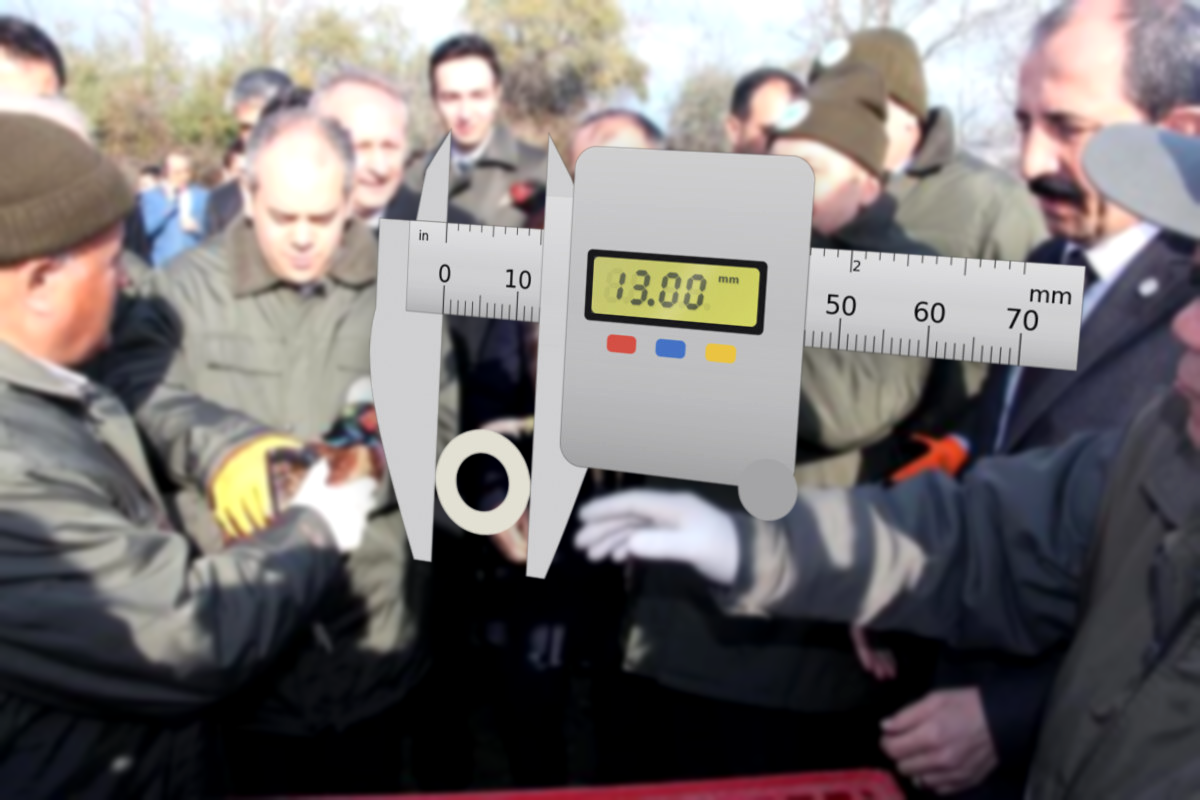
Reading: value=13.00 unit=mm
